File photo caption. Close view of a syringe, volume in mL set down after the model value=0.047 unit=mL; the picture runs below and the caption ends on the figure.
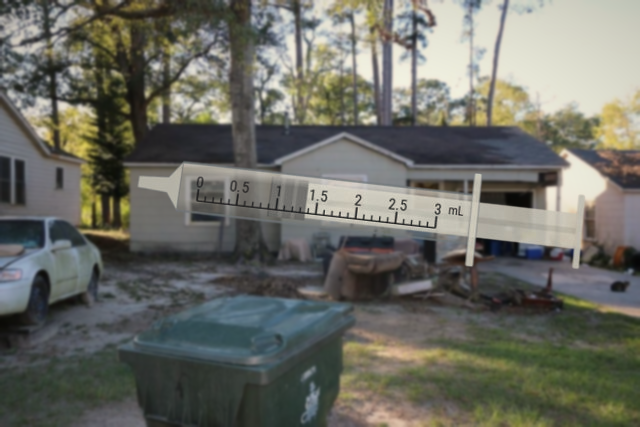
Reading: value=0.9 unit=mL
